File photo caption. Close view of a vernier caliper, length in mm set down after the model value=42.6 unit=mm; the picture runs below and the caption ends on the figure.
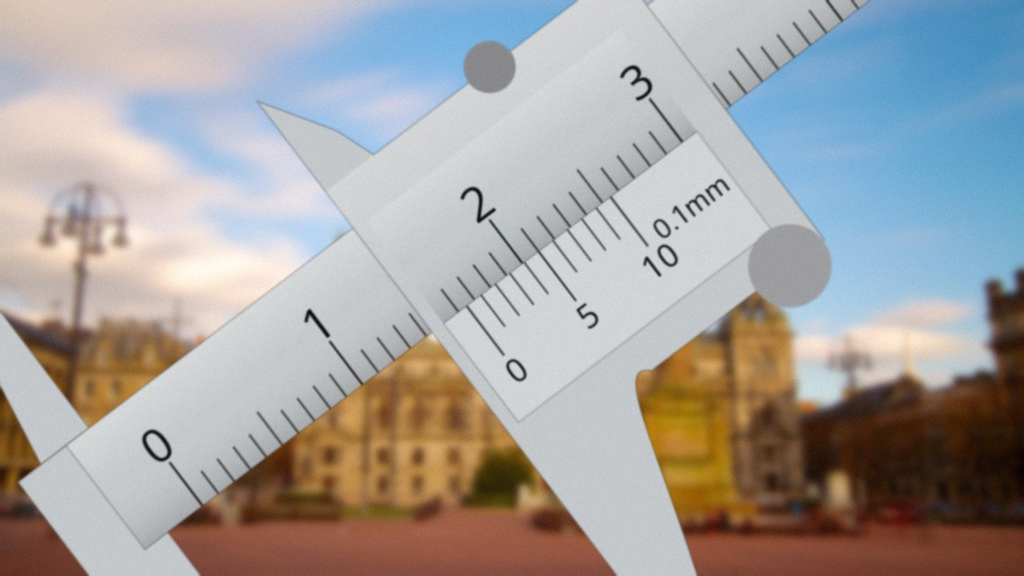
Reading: value=16.5 unit=mm
